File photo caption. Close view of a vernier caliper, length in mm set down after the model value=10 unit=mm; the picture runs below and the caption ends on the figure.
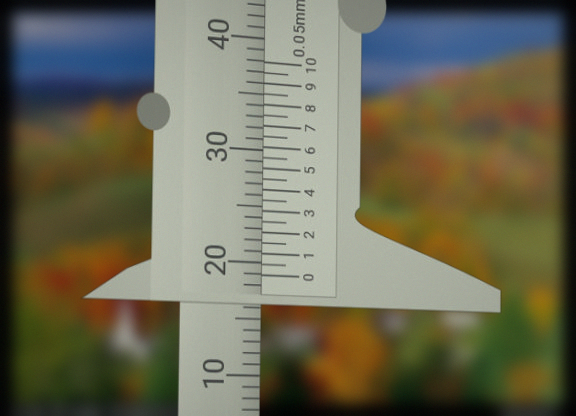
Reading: value=18.9 unit=mm
